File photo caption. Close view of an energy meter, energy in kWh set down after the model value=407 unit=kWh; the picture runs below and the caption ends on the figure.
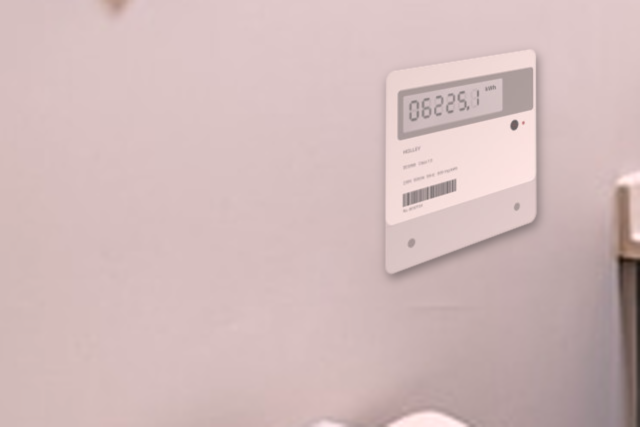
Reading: value=6225.1 unit=kWh
